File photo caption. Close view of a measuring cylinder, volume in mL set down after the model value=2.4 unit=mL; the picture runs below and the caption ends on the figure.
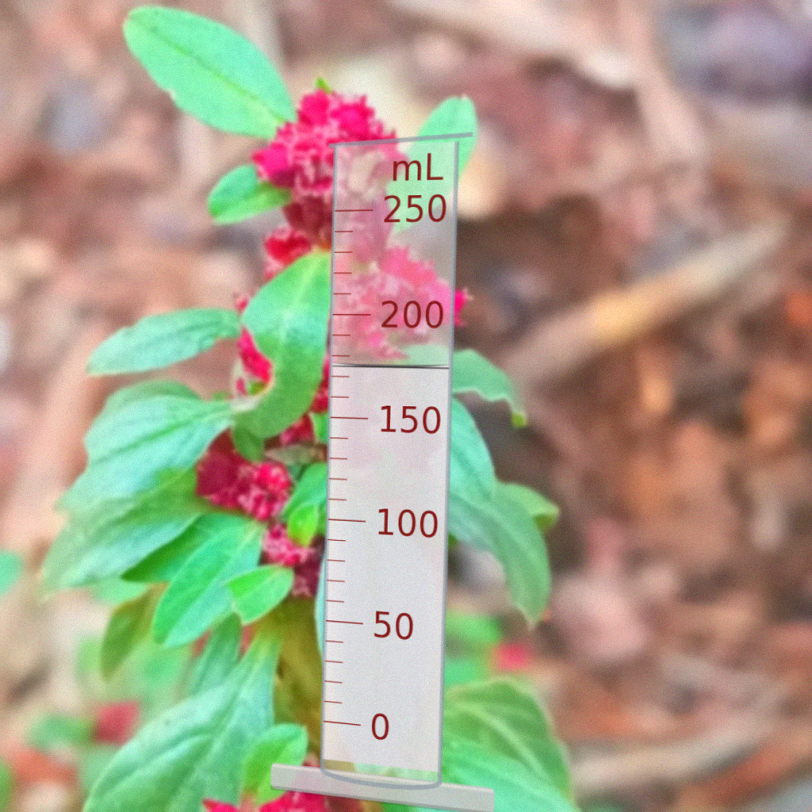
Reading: value=175 unit=mL
